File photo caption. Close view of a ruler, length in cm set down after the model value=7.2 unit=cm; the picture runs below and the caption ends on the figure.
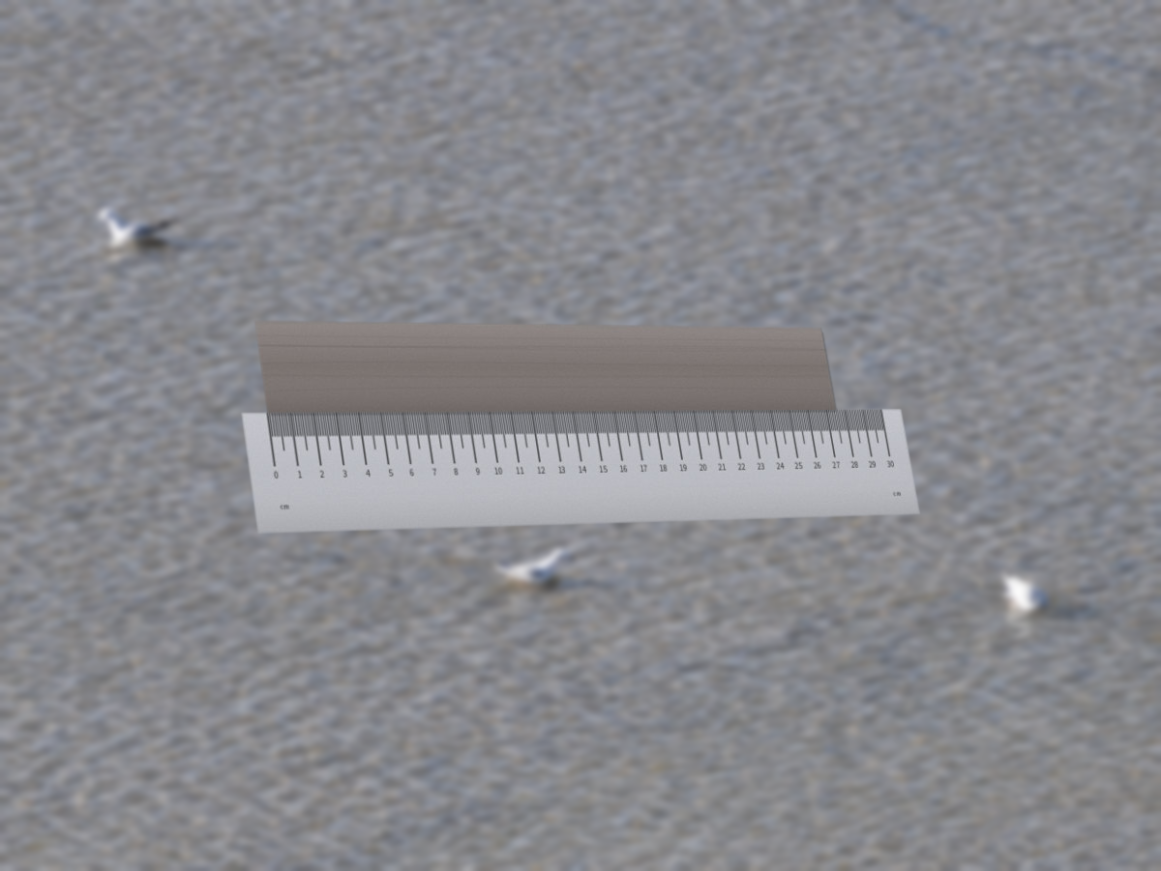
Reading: value=27.5 unit=cm
